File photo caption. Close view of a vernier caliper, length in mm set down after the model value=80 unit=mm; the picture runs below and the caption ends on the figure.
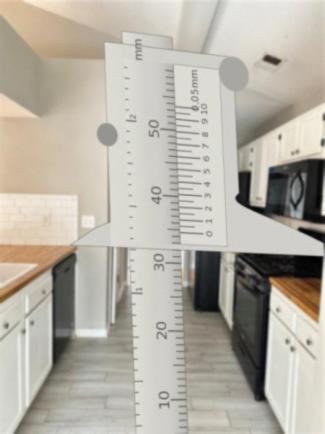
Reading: value=34.6 unit=mm
